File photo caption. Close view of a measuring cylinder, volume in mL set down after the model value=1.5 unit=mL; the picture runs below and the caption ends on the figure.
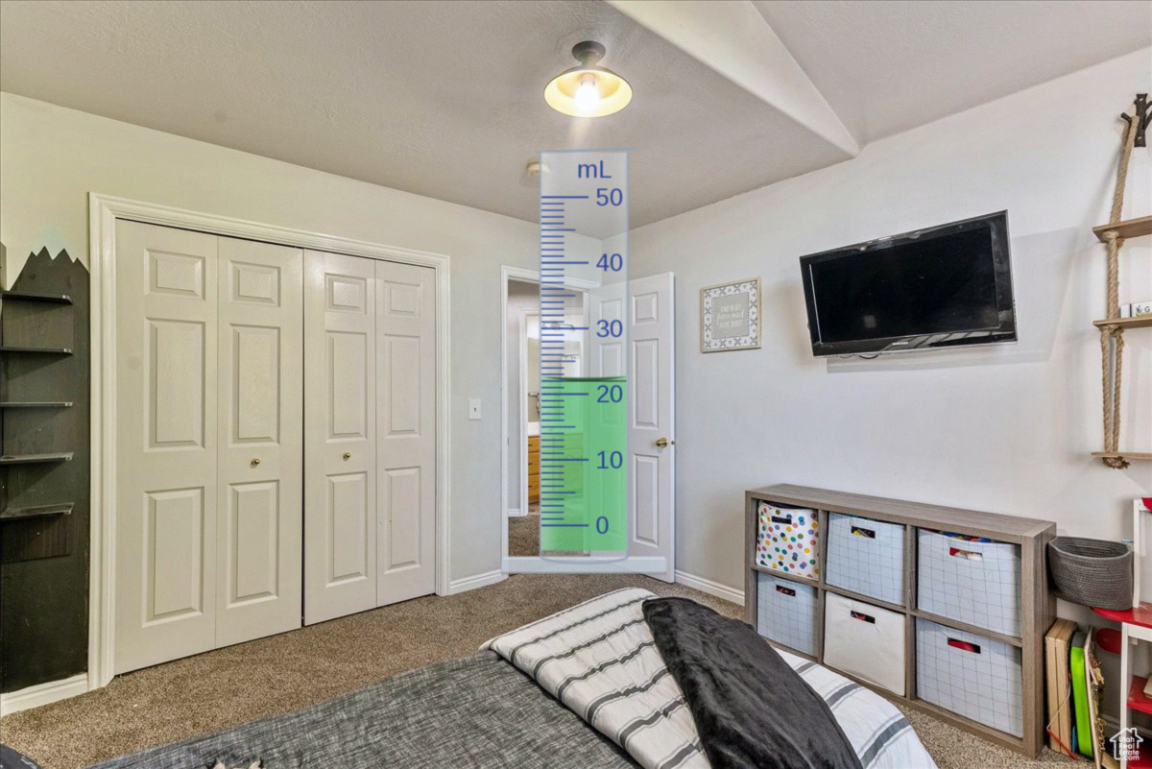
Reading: value=22 unit=mL
